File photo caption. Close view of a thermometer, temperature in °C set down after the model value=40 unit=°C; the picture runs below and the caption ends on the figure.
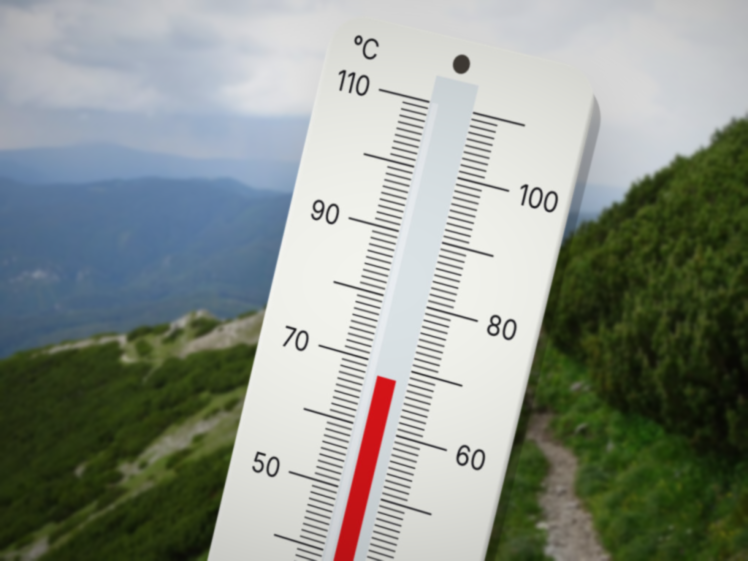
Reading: value=68 unit=°C
